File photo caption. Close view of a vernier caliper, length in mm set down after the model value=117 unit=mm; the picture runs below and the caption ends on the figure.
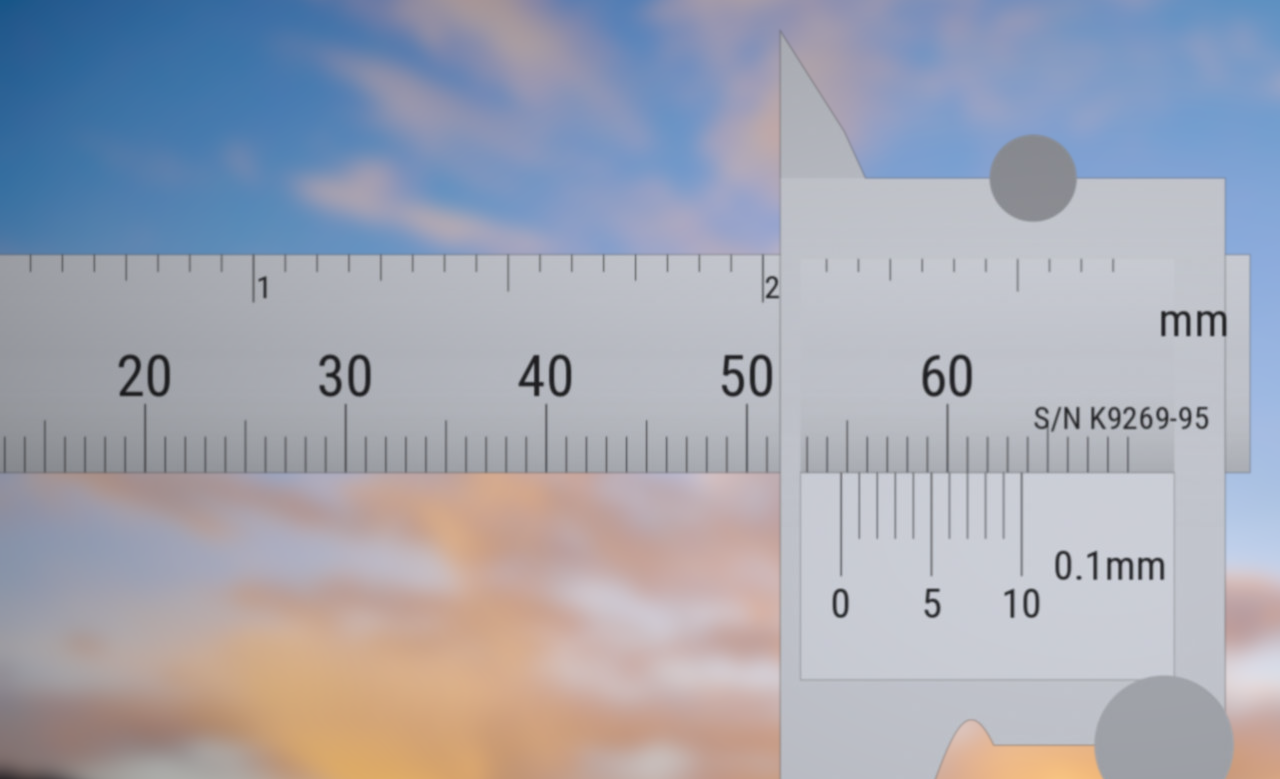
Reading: value=54.7 unit=mm
